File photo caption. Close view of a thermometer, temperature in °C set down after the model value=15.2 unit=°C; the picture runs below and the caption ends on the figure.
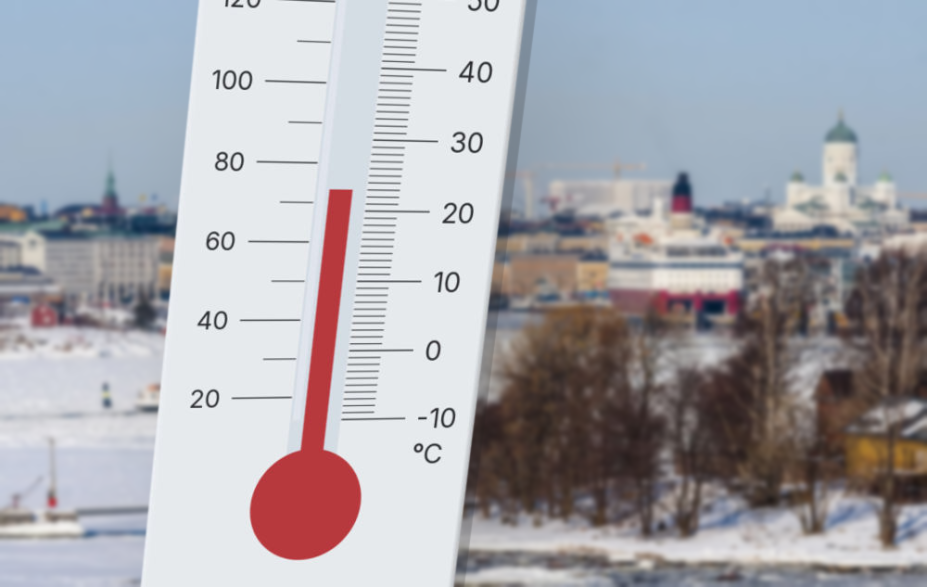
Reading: value=23 unit=°C
